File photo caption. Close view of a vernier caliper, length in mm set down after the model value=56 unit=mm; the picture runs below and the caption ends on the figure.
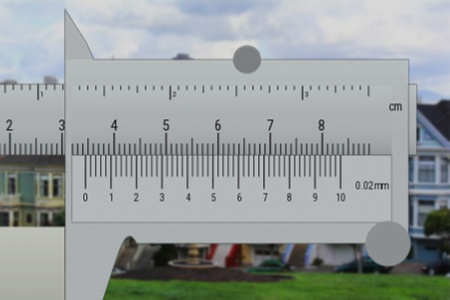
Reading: value=34.5 unit=mm
